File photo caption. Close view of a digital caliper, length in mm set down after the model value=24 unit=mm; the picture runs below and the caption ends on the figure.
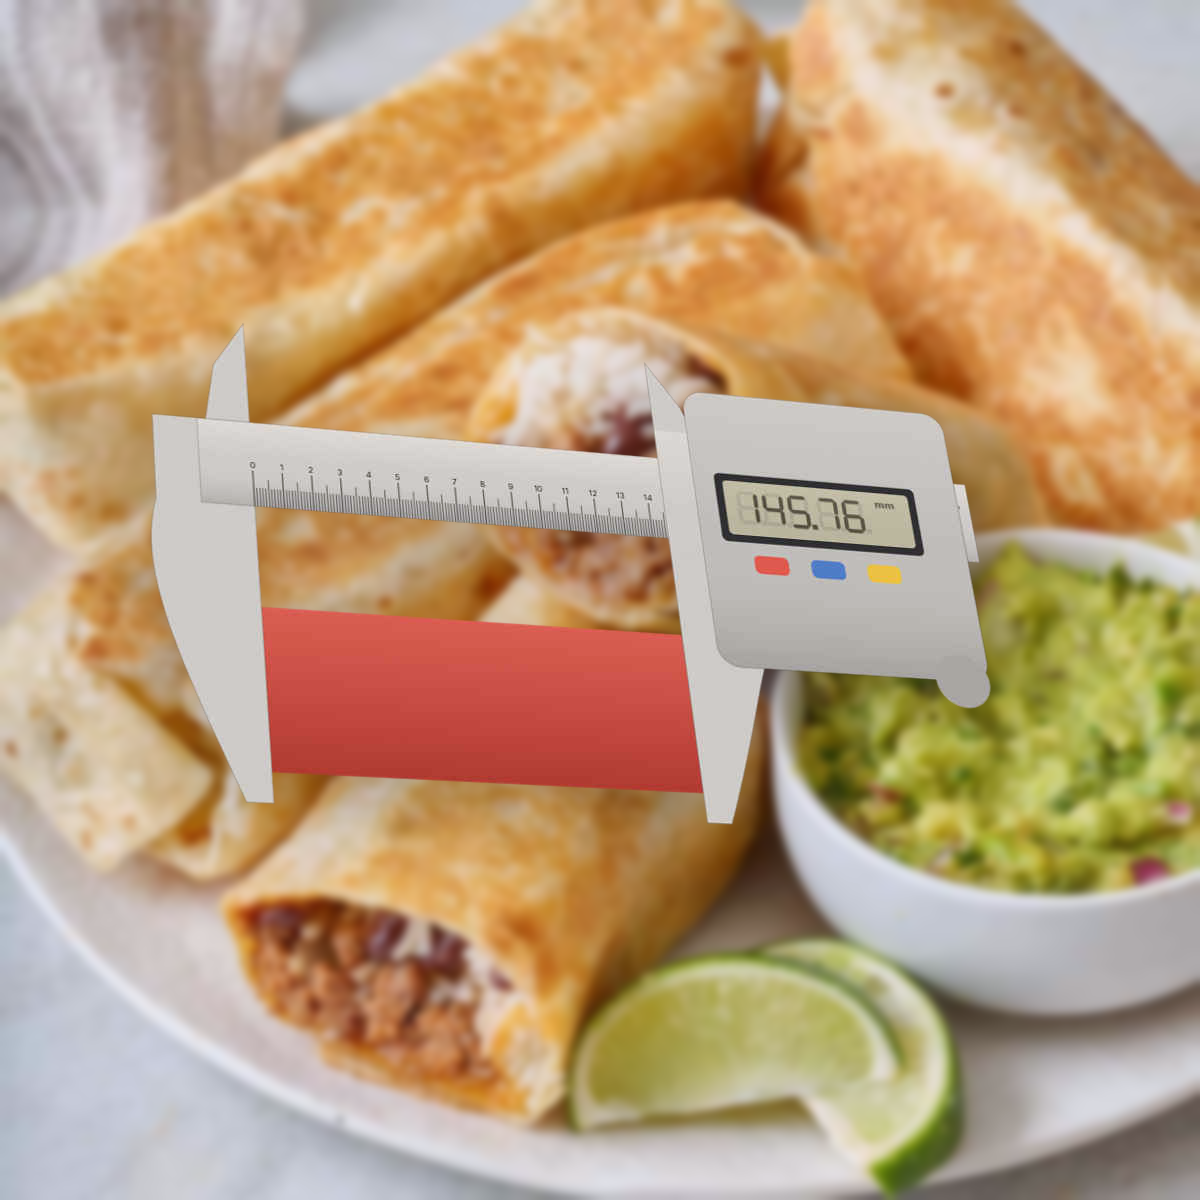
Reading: value=145.76 unit=mm
